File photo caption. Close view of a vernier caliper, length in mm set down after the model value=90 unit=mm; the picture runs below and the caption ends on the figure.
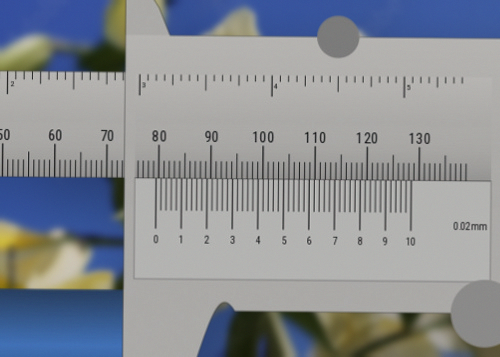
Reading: value=79.5 unit=mm
